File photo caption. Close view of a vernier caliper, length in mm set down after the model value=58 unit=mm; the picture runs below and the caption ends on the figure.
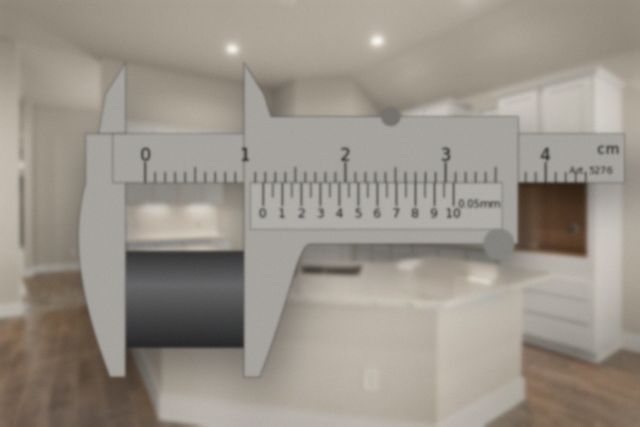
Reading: value=11.8 unit=mm
